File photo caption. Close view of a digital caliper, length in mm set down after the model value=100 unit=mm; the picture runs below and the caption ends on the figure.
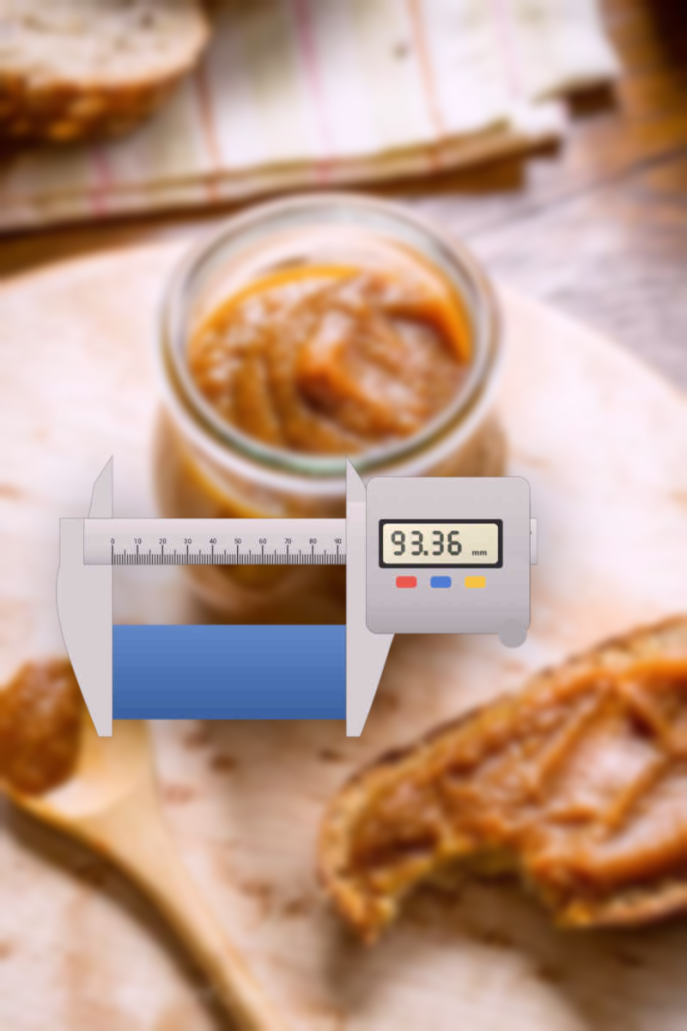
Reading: value=93.36 unit=mm
